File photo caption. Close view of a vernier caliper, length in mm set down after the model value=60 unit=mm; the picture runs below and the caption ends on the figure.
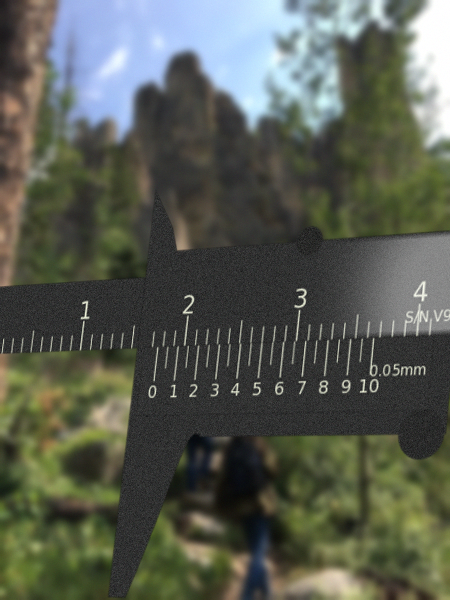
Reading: value=17.5 unit=mm
